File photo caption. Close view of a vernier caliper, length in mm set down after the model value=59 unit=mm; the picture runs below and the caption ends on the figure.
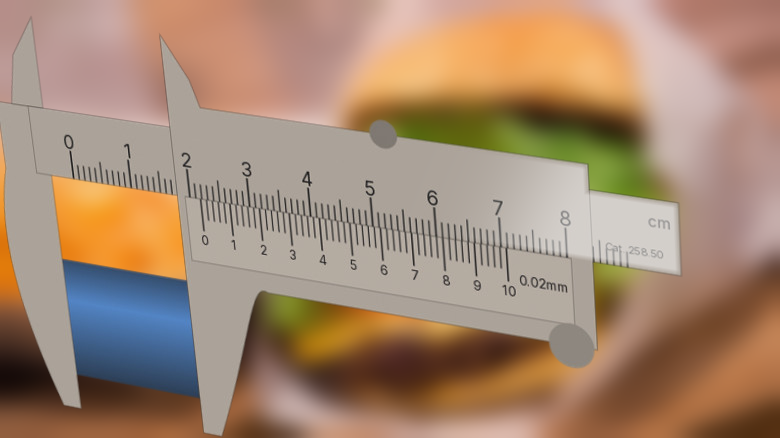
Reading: value=21.8 unit=mm
